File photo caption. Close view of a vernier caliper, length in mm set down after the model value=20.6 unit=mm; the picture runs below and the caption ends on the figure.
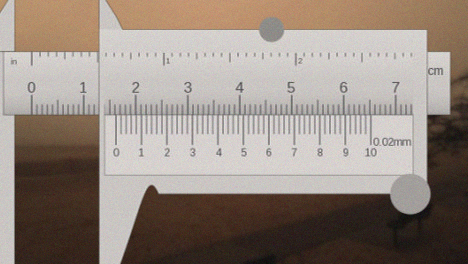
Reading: value=16.2 unit=mm
